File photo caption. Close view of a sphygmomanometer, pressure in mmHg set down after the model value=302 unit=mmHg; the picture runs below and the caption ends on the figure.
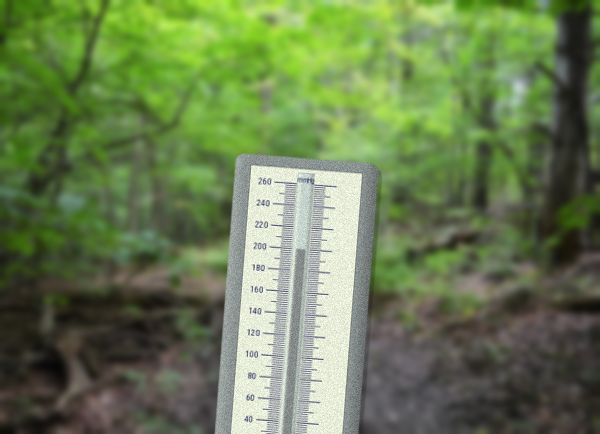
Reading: value=200 unit=mmHg
